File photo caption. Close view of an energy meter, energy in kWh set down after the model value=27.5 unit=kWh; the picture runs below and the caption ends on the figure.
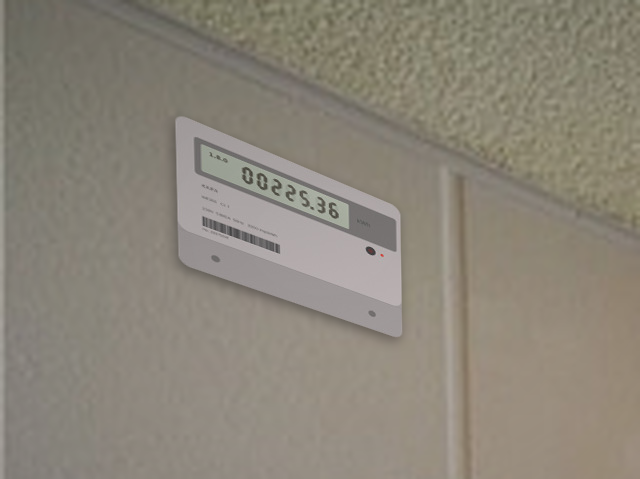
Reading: value=225.36 unit=kWh
